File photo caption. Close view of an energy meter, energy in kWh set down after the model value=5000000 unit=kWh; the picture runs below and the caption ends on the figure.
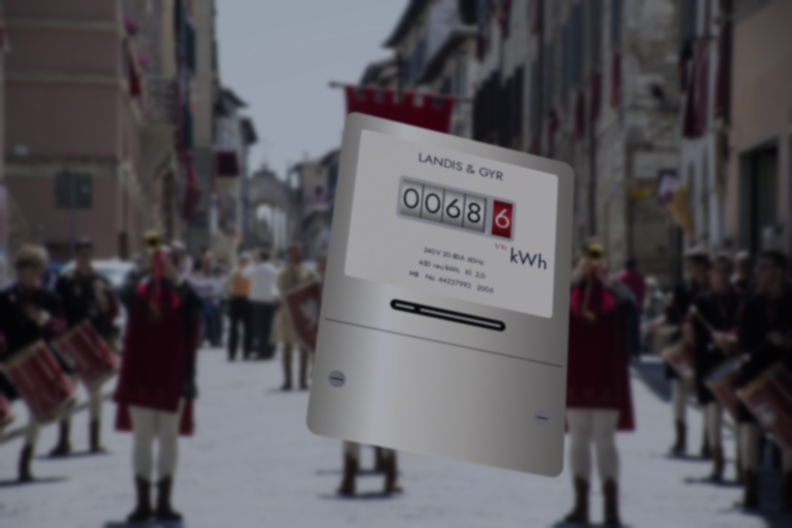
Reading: value=68.6 unit=kWh
